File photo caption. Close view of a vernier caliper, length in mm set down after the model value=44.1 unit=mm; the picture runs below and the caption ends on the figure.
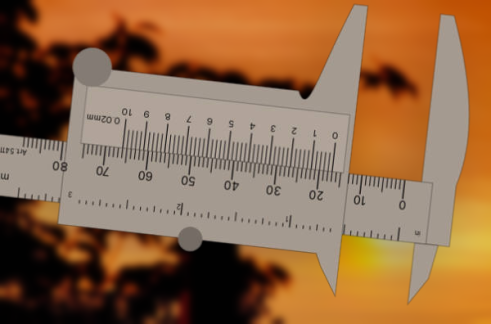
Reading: value=17.0 unit=mm
